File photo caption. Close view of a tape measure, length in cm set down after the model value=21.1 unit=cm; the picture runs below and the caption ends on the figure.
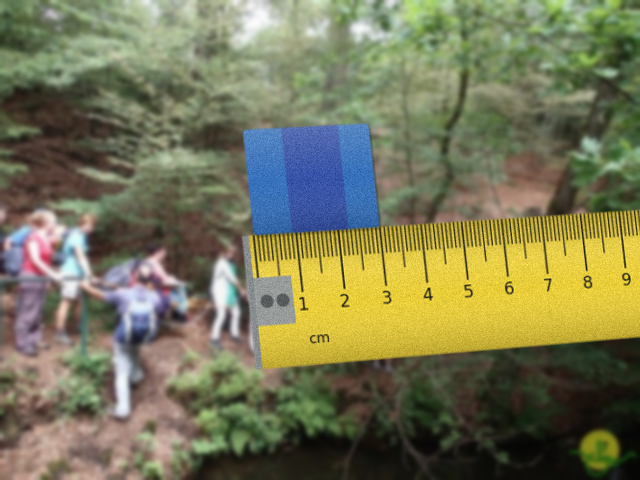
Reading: value=3 unit=cm
